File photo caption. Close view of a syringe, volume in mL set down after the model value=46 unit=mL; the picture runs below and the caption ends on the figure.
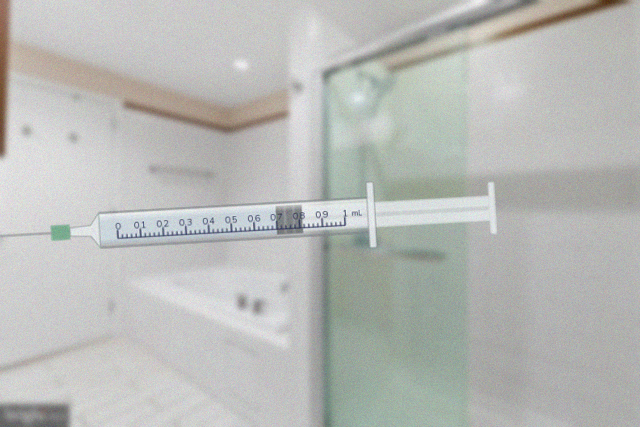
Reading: value=0.7 unit=mL
